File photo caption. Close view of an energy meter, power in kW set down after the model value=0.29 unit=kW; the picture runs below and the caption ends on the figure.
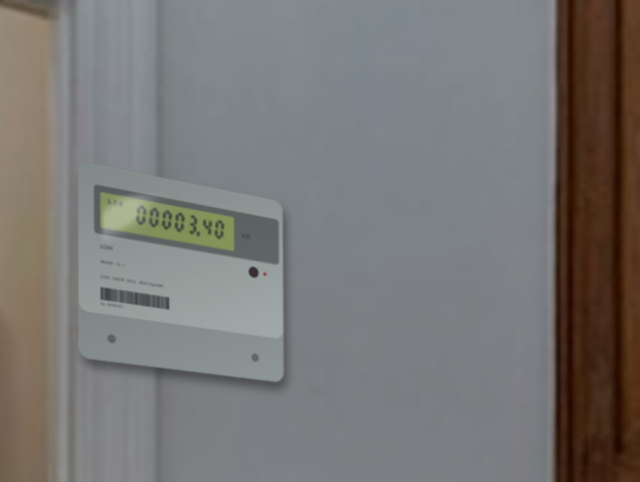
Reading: value=3.40 unit=kW
